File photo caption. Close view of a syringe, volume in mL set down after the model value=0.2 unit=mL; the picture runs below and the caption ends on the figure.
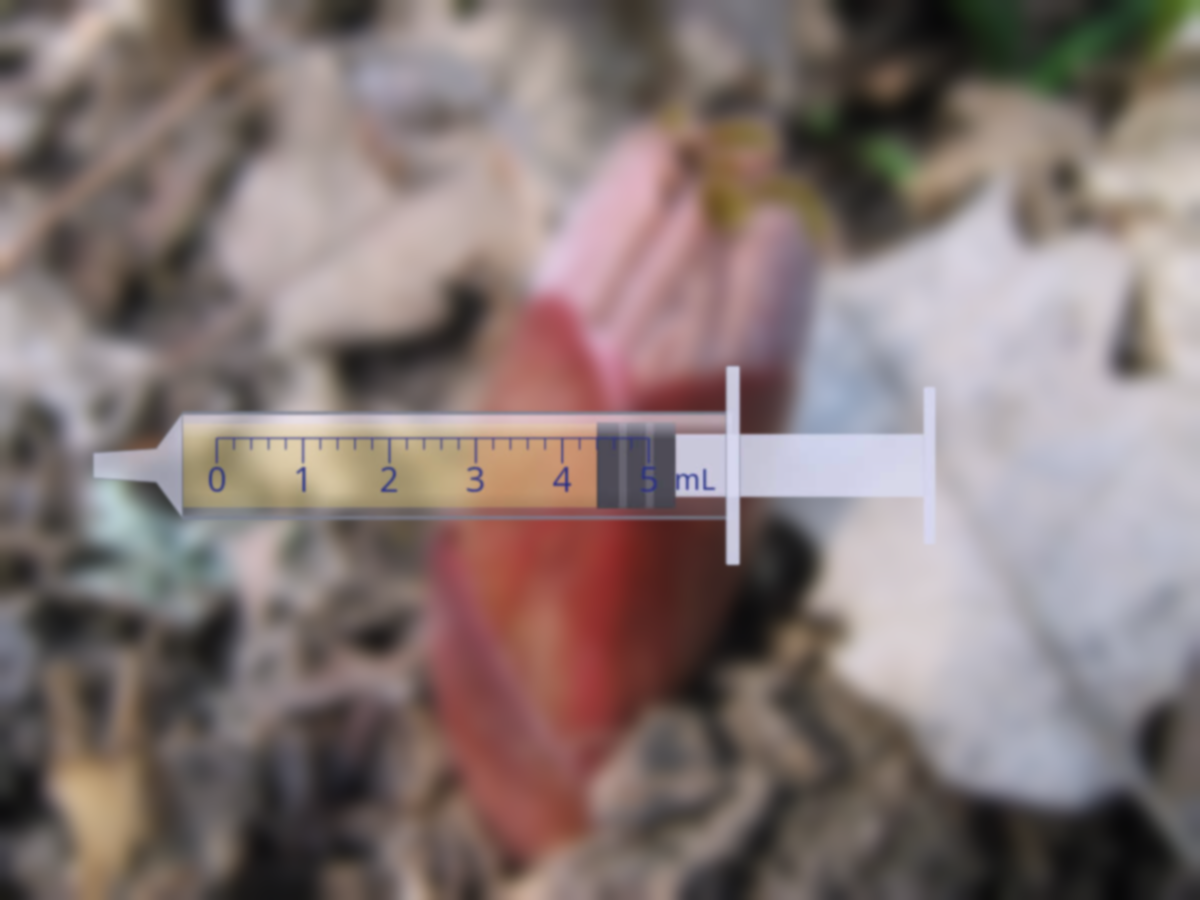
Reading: value=4.4 unit=mL
